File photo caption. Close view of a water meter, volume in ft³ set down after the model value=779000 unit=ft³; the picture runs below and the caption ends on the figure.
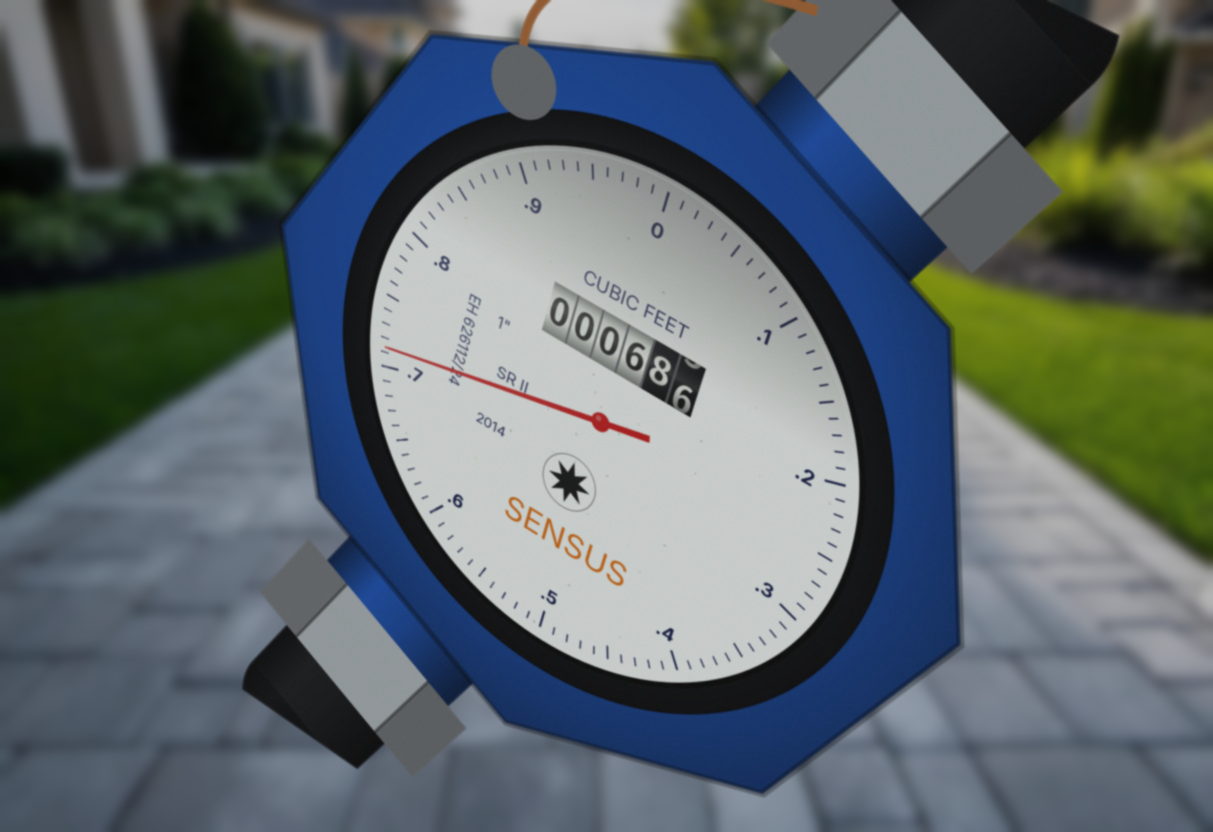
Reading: value=685.71 unit=ft³
